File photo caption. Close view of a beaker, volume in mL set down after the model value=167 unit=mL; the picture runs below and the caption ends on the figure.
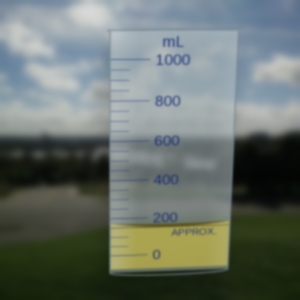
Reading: value=150 unit=mL
